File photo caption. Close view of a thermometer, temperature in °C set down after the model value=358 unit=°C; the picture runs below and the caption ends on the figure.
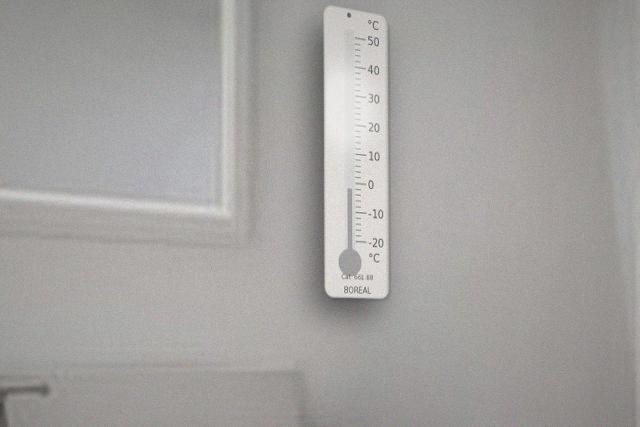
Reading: value=-2 unit=°C
